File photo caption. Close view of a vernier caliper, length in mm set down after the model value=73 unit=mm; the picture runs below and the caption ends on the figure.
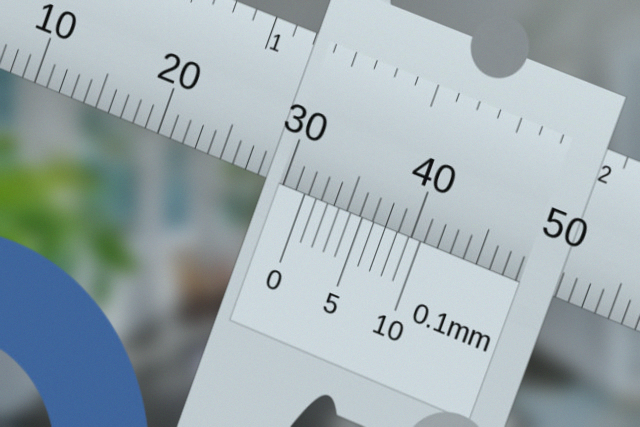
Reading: value=31.7 unit=mm
